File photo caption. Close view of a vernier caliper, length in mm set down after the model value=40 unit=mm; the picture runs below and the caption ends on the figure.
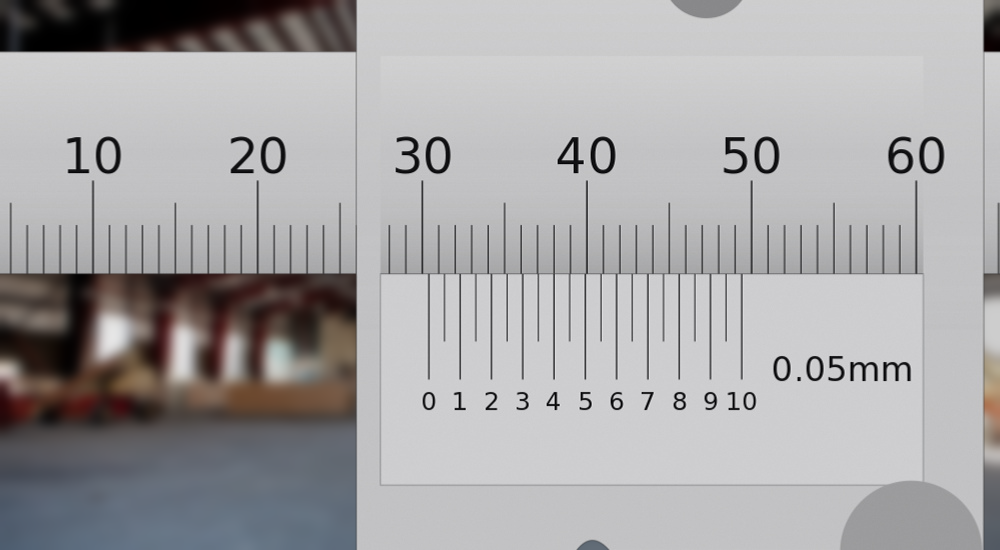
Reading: value=30.4 unit=mm
